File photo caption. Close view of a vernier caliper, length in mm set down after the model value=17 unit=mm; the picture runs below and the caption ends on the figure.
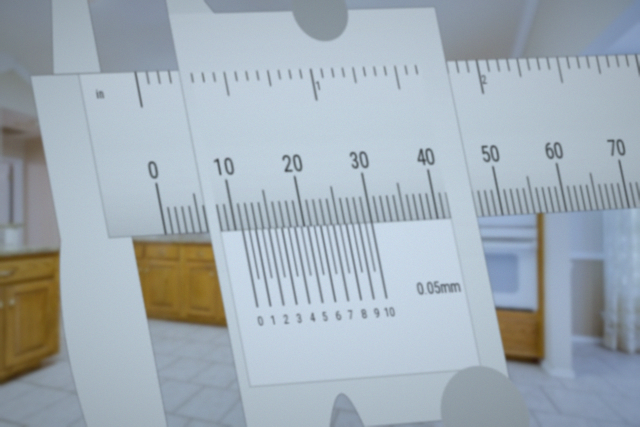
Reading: value=11.0 unit=mm
